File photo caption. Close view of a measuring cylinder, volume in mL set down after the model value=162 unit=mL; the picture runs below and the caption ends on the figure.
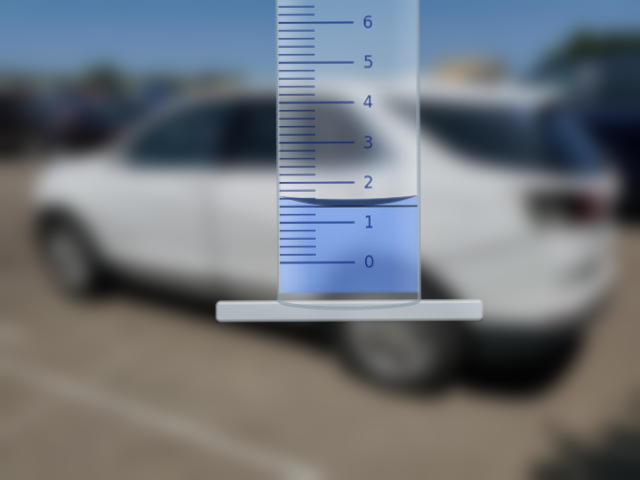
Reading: value=1.4 unit=mL
